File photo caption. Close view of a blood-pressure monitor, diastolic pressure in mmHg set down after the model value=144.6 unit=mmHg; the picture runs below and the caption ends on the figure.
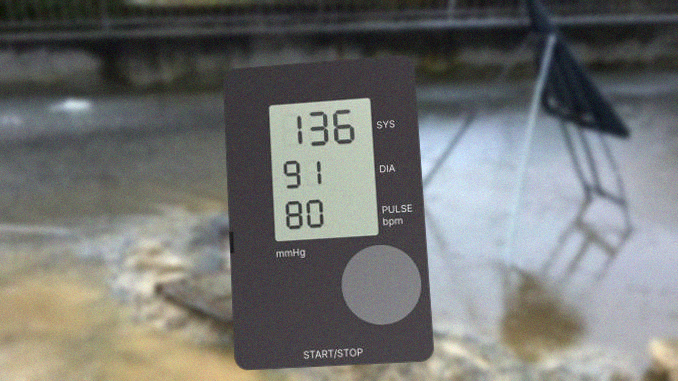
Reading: value=91 unit=mmHg
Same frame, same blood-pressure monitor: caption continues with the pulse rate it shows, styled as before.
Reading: value=80 unit=bpm
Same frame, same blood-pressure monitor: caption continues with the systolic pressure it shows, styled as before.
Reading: value=136 unit=mmHg
